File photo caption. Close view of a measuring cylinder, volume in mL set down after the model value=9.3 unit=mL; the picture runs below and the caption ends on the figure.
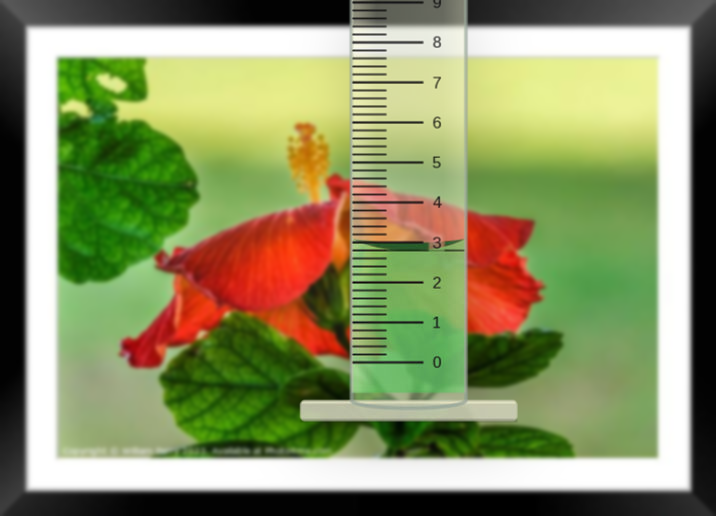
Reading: value=2.8 unit=mL
